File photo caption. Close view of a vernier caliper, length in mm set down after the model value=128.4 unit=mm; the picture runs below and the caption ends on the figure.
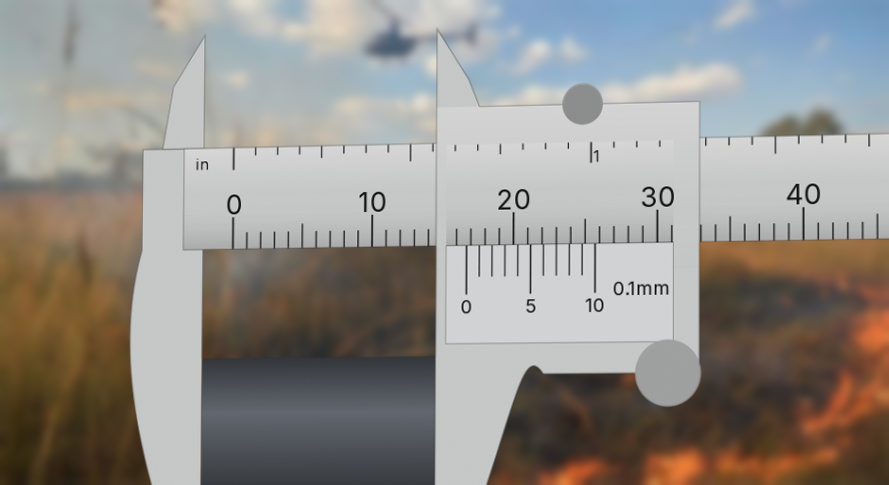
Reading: value=16.7 unit=mm
